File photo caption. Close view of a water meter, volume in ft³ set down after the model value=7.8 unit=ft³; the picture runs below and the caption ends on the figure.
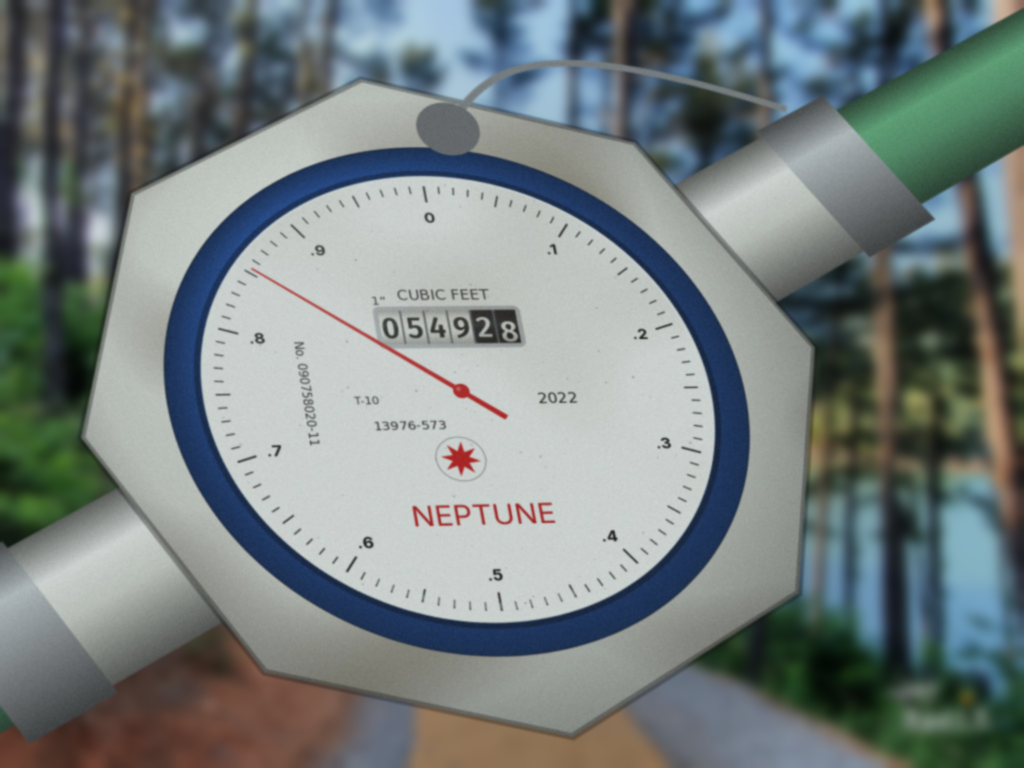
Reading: value=54927.85 unit=ft³
